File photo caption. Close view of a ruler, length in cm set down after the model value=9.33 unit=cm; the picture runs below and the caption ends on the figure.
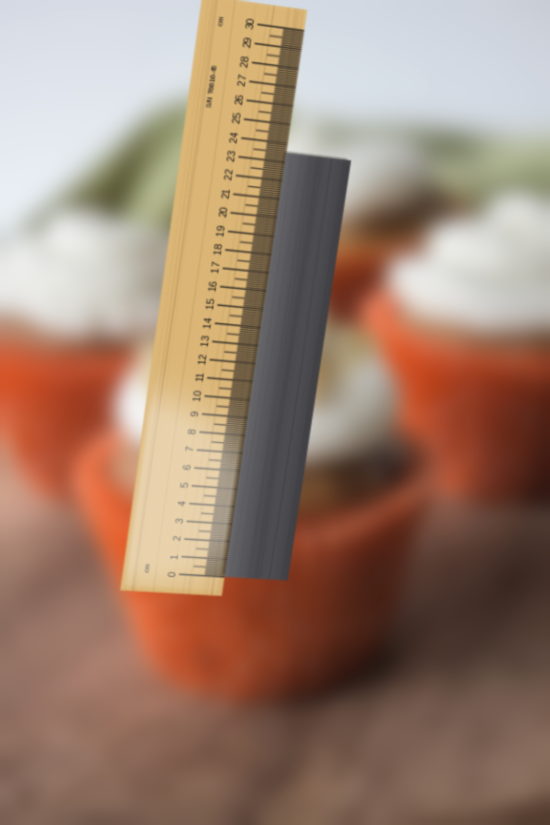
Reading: value=23.5 unit=cm
